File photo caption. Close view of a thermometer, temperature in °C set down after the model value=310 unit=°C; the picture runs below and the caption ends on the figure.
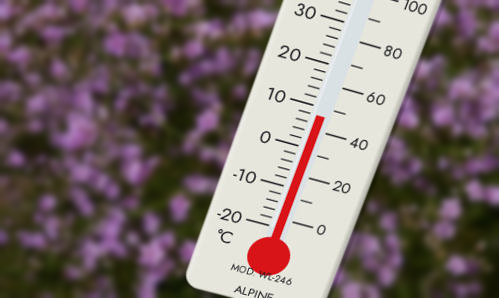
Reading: value=8 unit=°C
